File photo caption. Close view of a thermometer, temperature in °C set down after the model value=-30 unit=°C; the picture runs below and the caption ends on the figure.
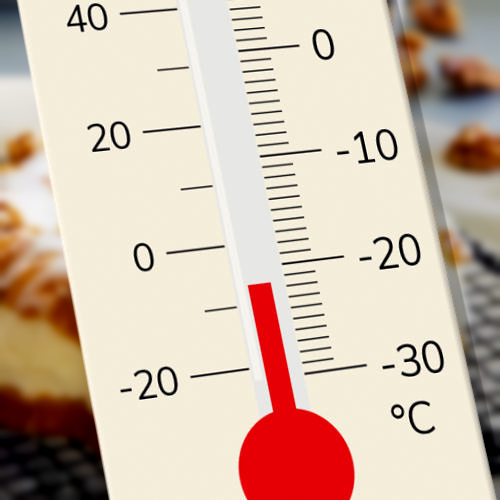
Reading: value=-21.5 unit=°C
